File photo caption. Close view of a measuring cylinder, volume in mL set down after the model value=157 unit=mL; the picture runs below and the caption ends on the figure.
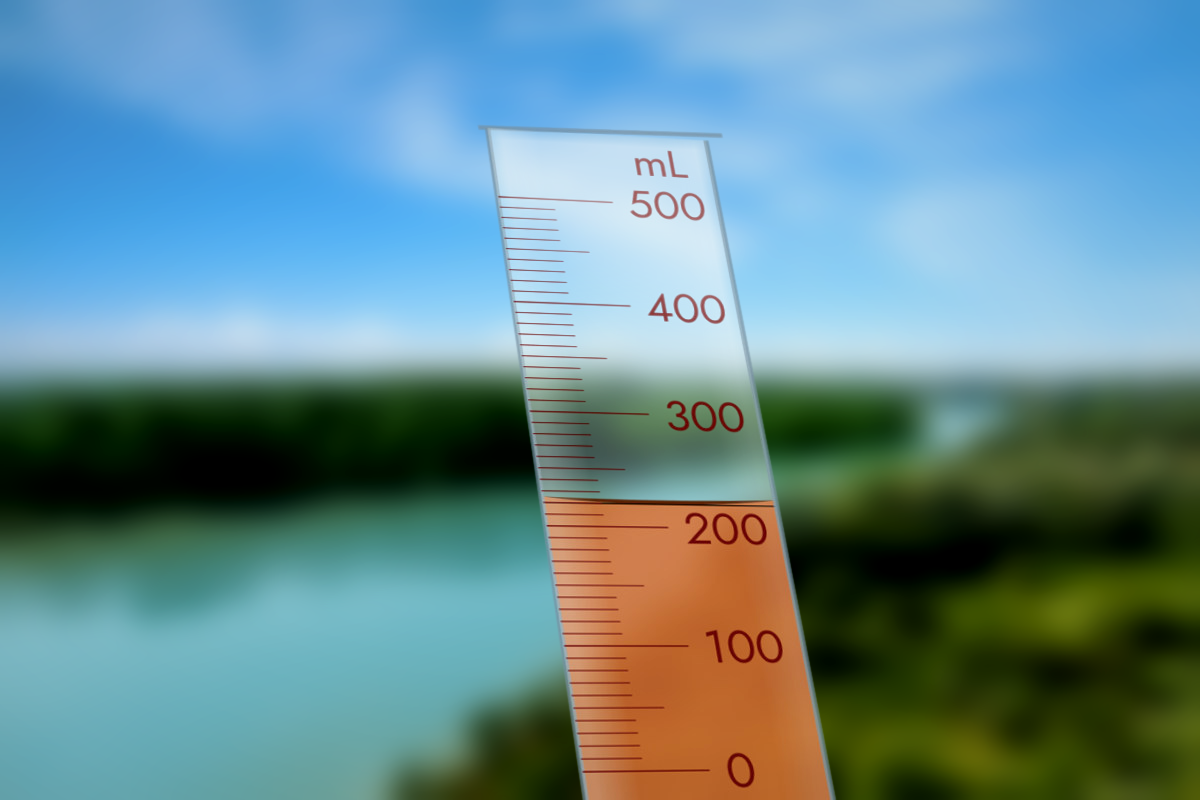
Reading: value=220 unit=mL
